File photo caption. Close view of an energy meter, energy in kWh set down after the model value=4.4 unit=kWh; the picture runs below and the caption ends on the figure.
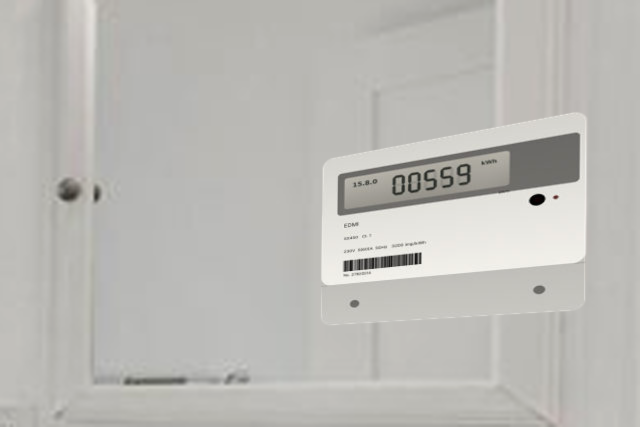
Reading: value=559 unit=kWh
